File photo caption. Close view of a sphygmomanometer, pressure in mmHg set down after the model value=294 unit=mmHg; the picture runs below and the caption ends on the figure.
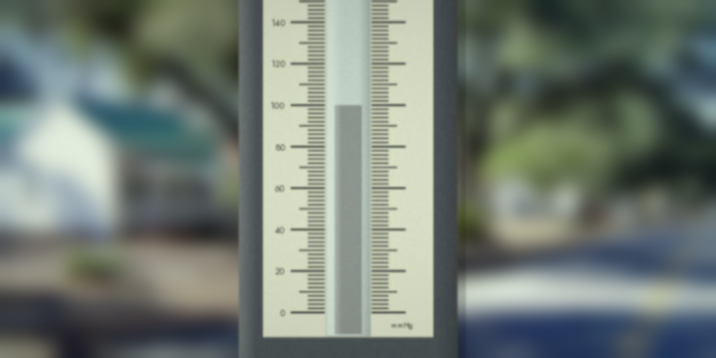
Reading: value=100 unit=mmHg
